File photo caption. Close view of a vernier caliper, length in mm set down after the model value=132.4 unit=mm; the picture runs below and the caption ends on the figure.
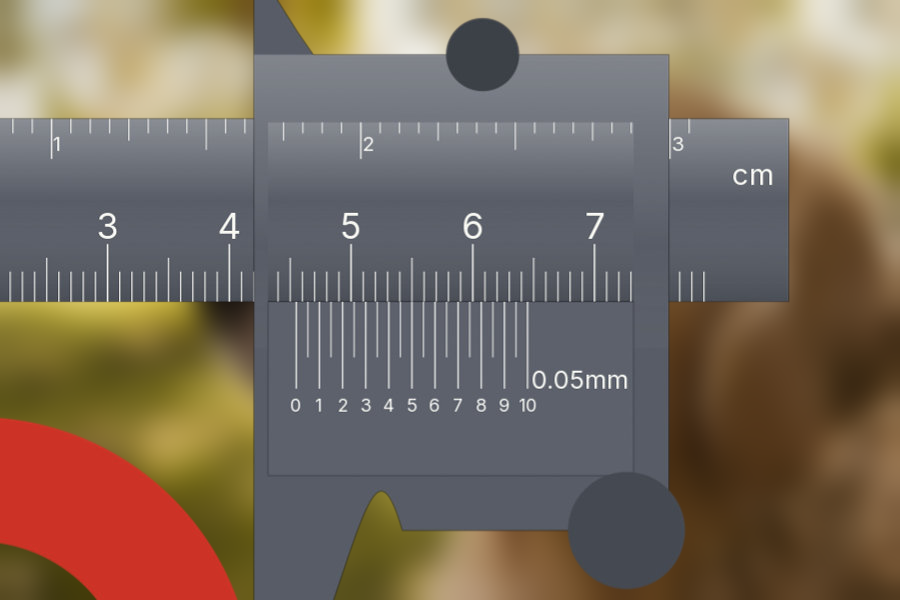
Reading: value=45.5 unit=mm
